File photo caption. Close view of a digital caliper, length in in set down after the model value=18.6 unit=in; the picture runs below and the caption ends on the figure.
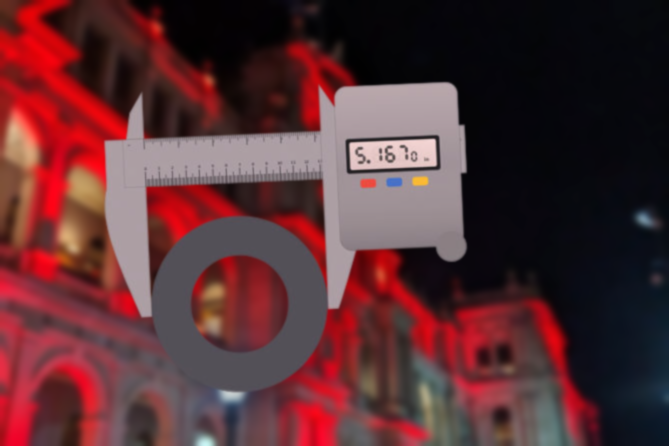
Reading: value=5.1670 unit=in
